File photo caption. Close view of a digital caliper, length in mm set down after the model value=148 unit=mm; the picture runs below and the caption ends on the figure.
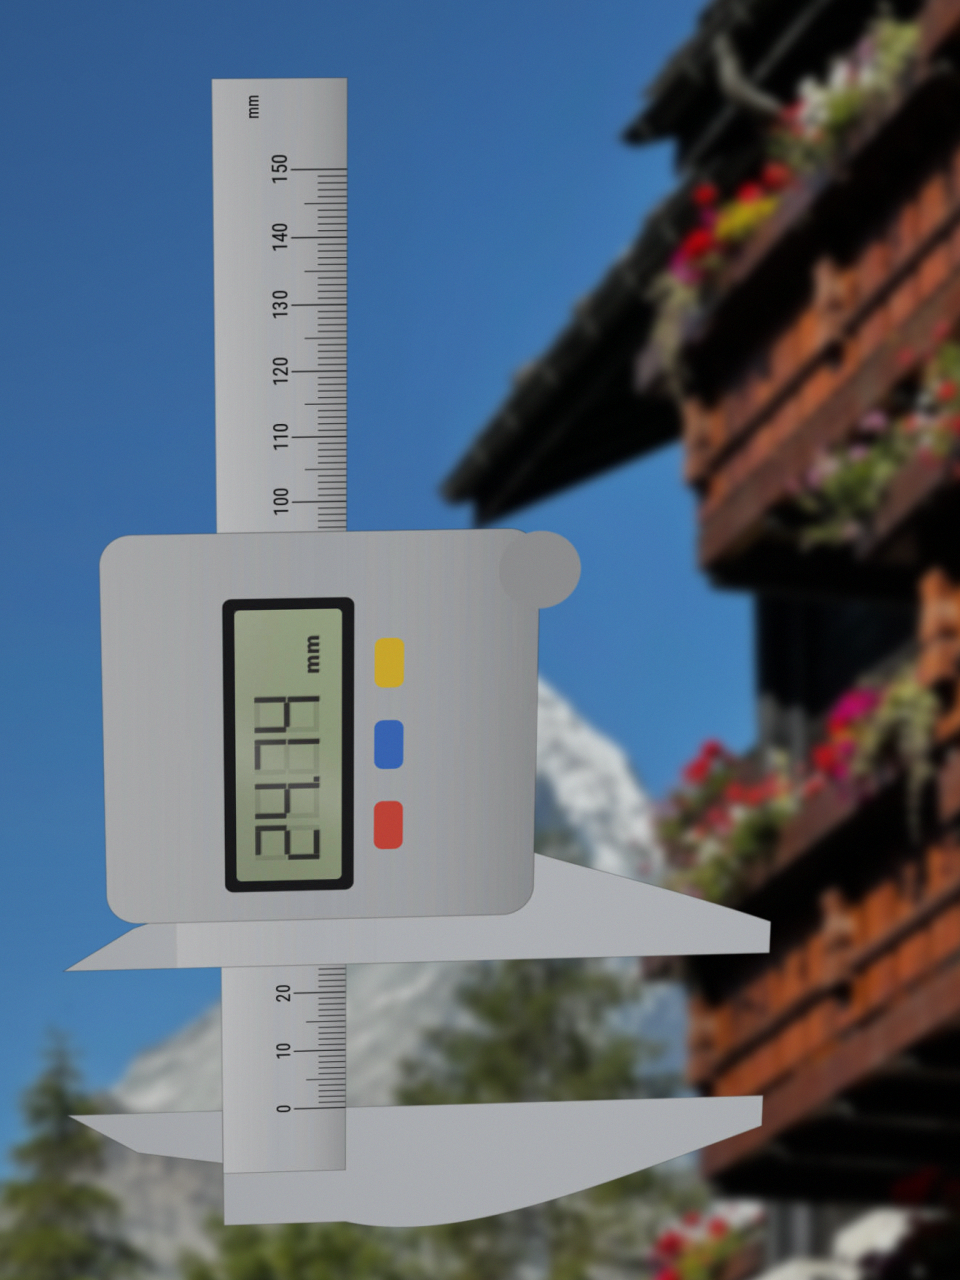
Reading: value=24.74 unit=mm
